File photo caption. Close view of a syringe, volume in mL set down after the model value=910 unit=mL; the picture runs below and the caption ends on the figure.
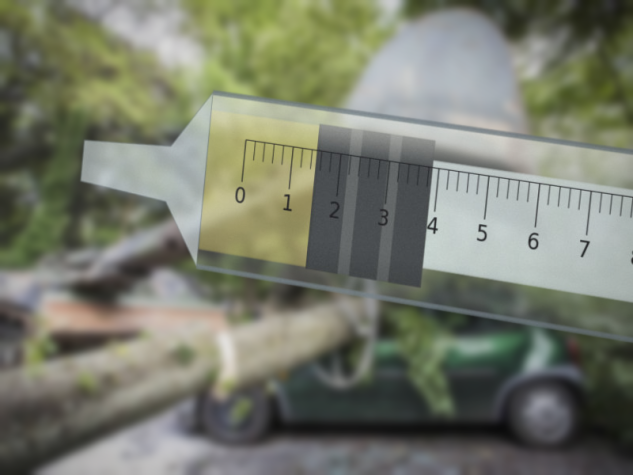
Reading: value=1.5 unit=mL
